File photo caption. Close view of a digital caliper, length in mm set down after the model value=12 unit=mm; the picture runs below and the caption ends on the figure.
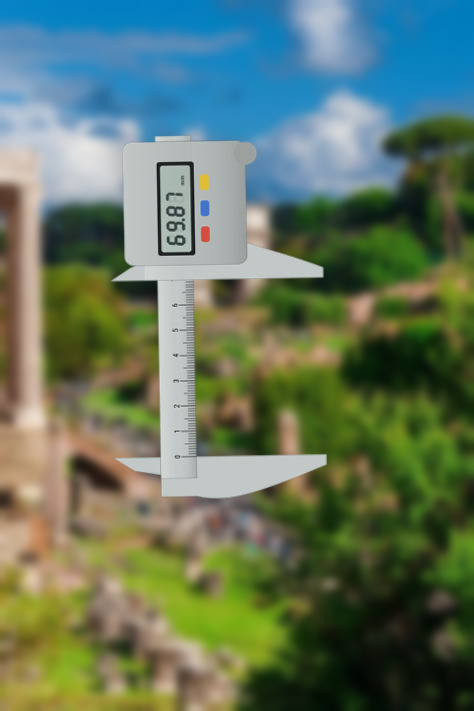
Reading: value=69.87 unit=mm
